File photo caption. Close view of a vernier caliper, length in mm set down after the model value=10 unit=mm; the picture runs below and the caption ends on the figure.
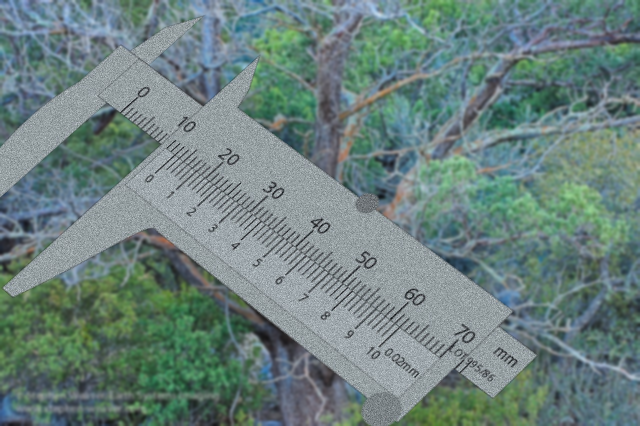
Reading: value=13.0 unit=mm
